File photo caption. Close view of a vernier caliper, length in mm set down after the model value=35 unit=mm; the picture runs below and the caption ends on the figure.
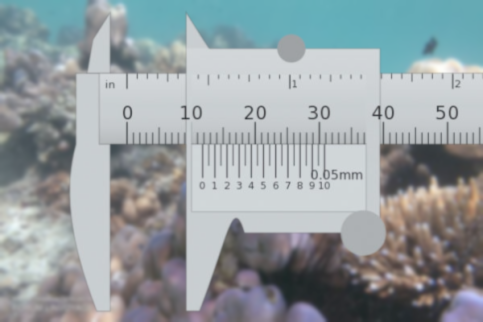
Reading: value=11.8 unit=mm
